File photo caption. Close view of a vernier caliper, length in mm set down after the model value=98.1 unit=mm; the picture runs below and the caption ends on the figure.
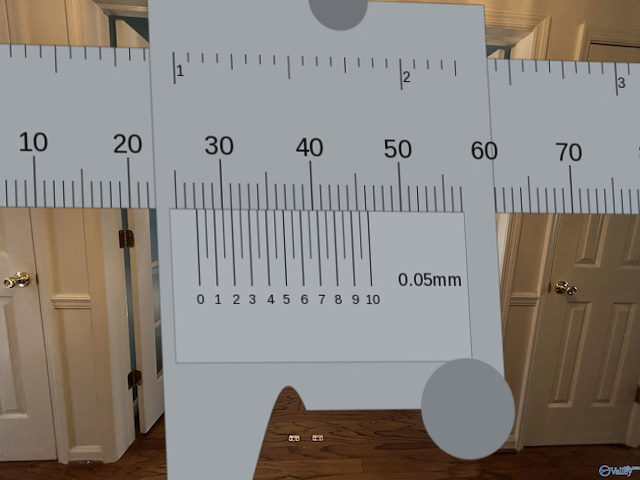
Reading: value=27.2 unit=mm
